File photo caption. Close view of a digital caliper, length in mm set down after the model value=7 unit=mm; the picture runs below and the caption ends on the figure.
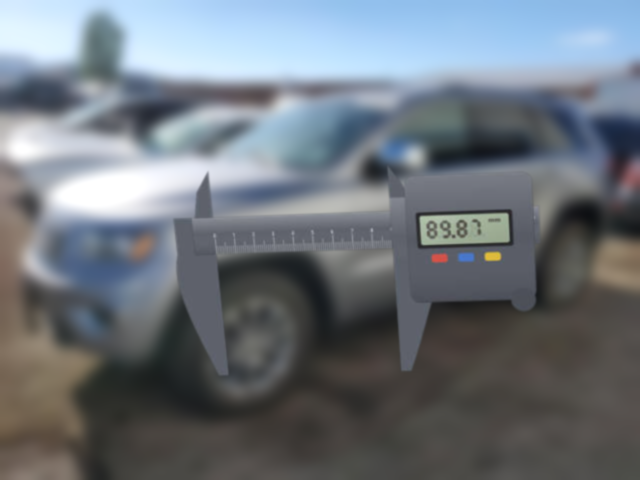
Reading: value=89.87 unit=mm
